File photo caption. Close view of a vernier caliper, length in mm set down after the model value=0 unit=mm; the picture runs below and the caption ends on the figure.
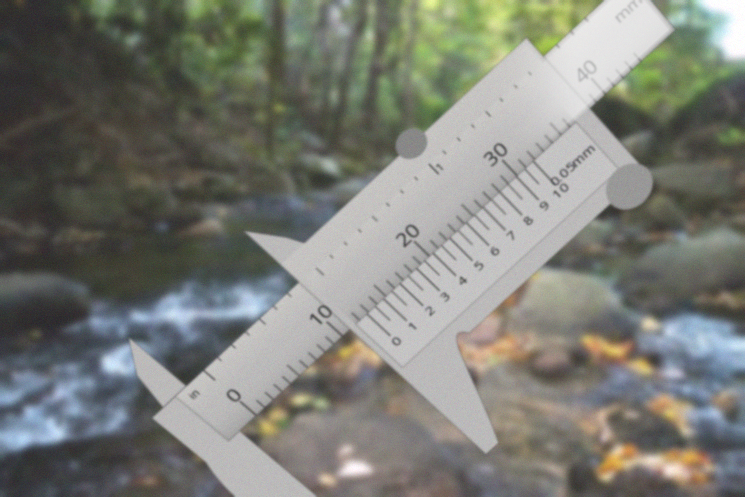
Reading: value=12.8 unit=mm
